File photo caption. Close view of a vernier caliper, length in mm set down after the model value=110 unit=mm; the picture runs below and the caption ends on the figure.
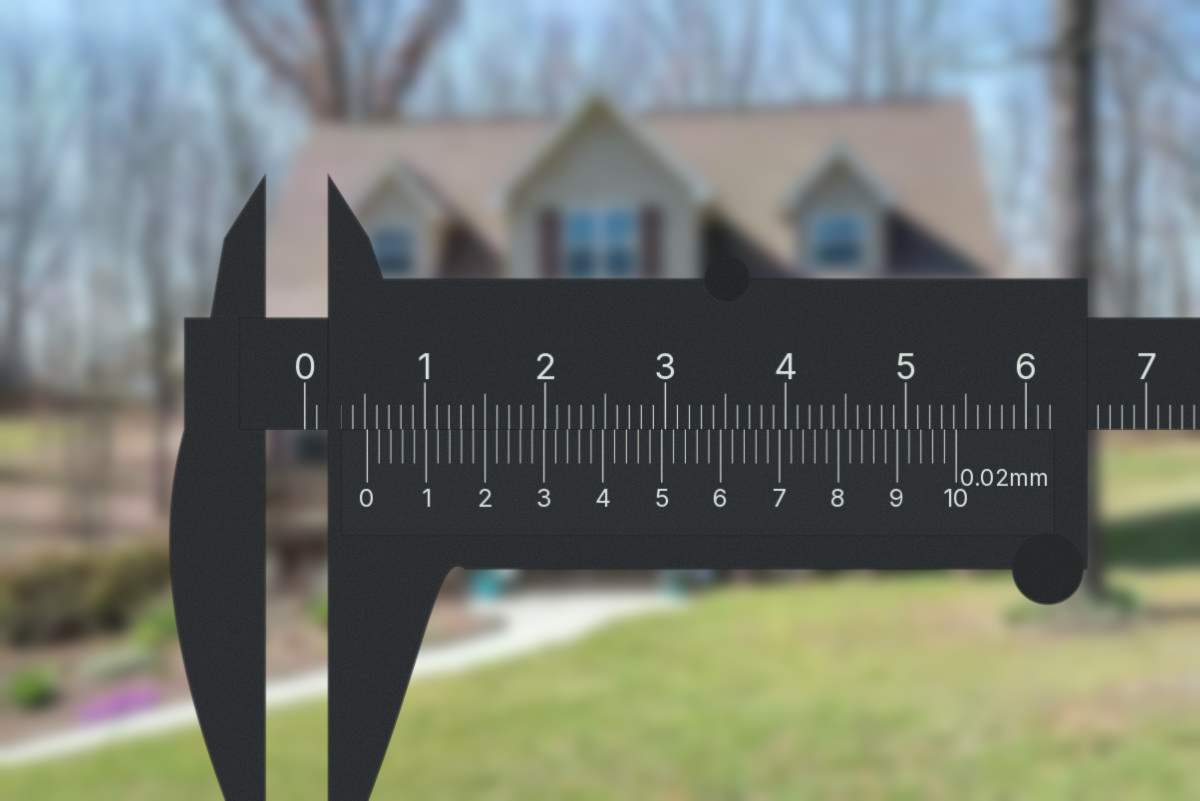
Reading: value=5.2 unit=mm
